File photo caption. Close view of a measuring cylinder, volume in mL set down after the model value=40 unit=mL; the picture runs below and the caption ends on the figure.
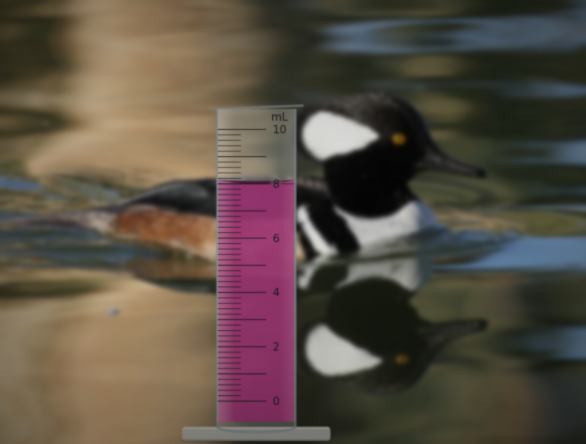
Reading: value=8 unit=mL
